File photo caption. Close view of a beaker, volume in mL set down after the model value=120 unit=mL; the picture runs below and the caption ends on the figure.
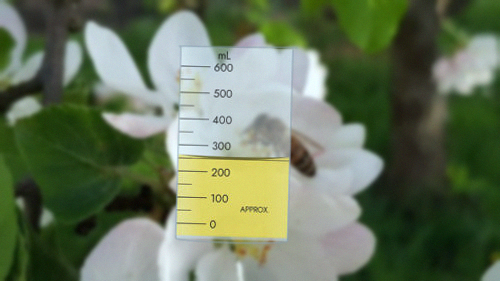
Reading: value=250 unit=mL
